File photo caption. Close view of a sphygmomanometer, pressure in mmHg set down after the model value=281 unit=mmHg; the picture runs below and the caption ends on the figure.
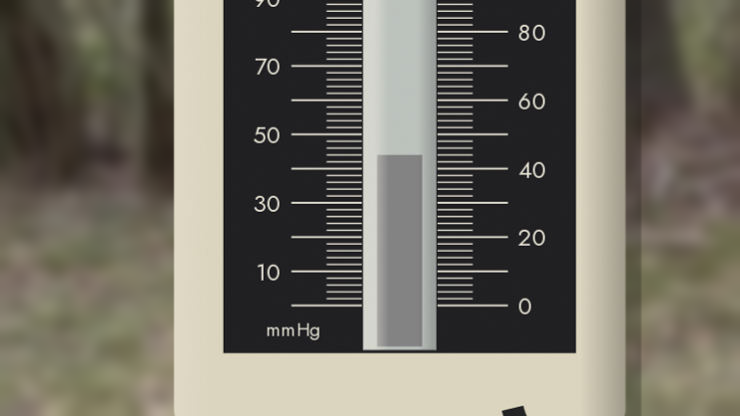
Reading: value=44 unit=mmHg
